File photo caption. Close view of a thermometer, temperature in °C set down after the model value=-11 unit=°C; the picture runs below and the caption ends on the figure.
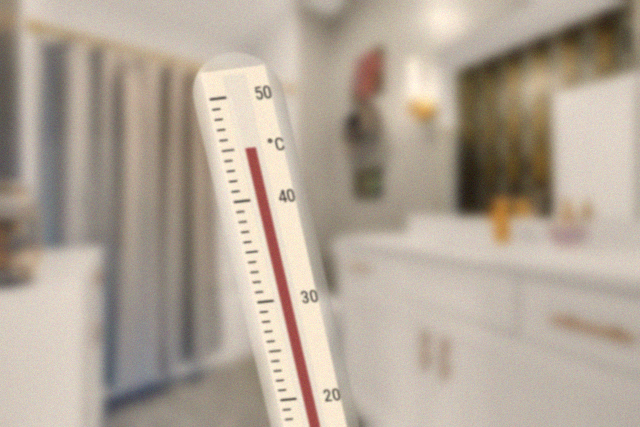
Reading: value=45 unit=°C
